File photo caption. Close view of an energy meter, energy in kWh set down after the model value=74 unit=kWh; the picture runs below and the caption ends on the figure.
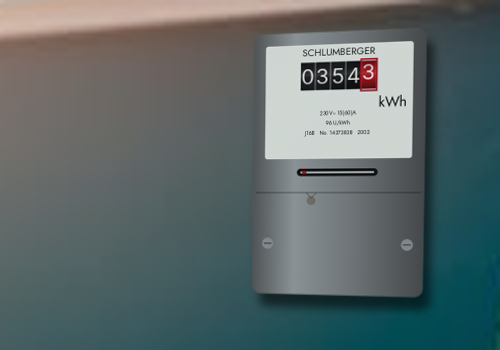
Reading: value=354.3 unit=kWh
